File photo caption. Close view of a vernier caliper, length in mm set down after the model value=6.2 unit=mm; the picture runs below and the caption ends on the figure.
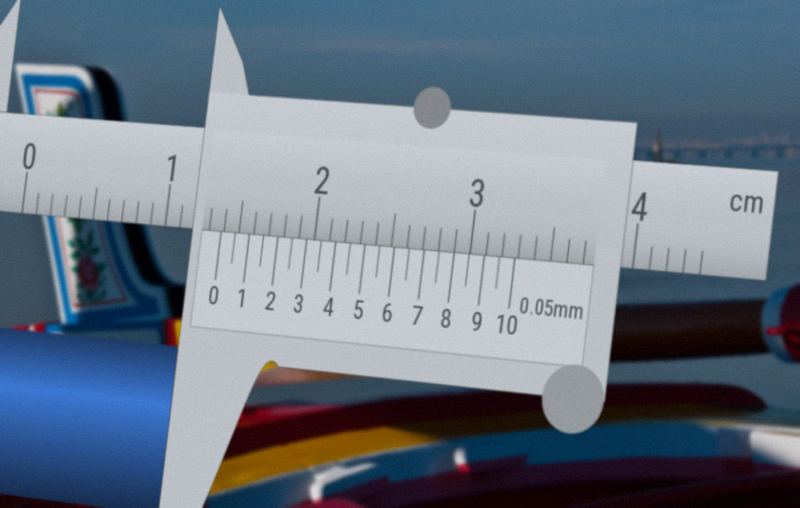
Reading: value=13.8 unit=mm
